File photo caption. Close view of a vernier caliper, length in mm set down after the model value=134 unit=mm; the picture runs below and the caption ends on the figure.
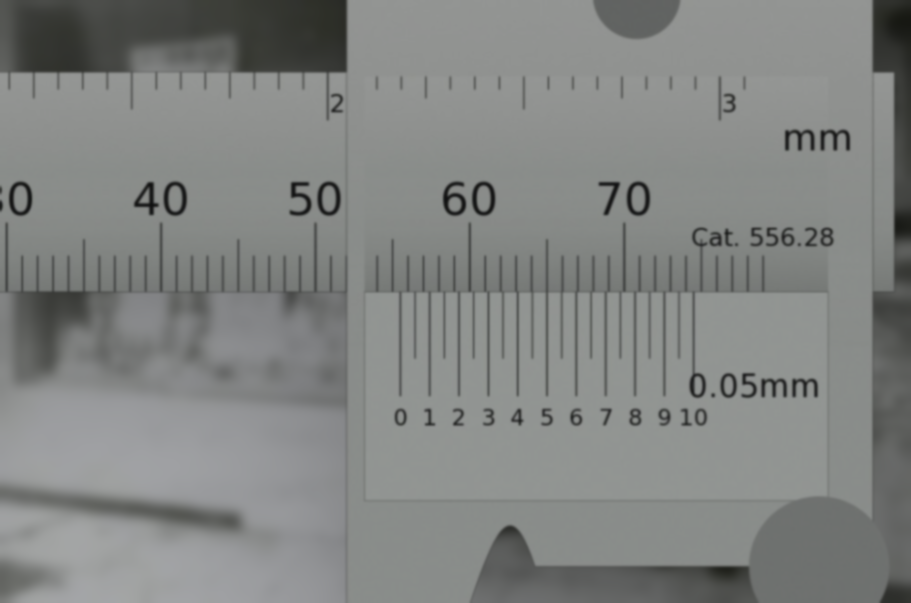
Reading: value=55.5 unit=mm
